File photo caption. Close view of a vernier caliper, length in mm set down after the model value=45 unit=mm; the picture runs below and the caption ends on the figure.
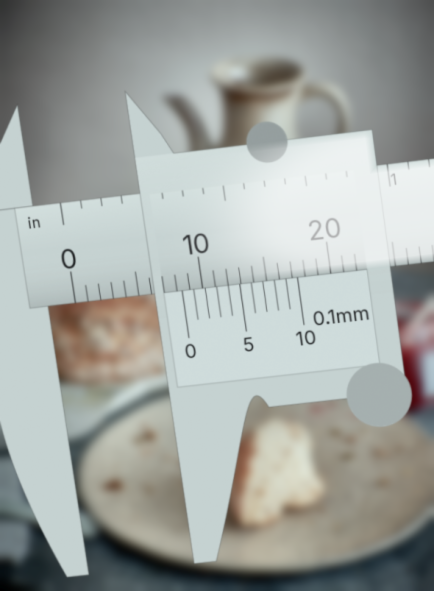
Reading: value=8.4 unit=mm
